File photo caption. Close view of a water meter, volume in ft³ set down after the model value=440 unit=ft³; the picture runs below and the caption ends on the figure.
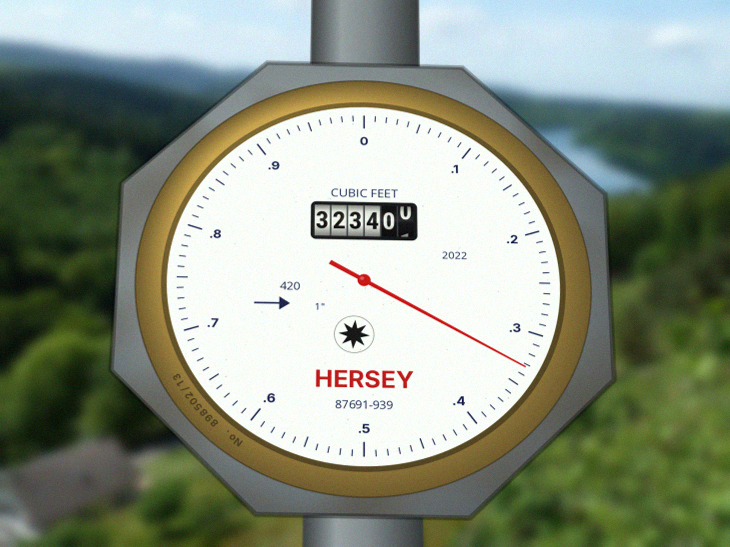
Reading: value=323400.33 unit=ft³
